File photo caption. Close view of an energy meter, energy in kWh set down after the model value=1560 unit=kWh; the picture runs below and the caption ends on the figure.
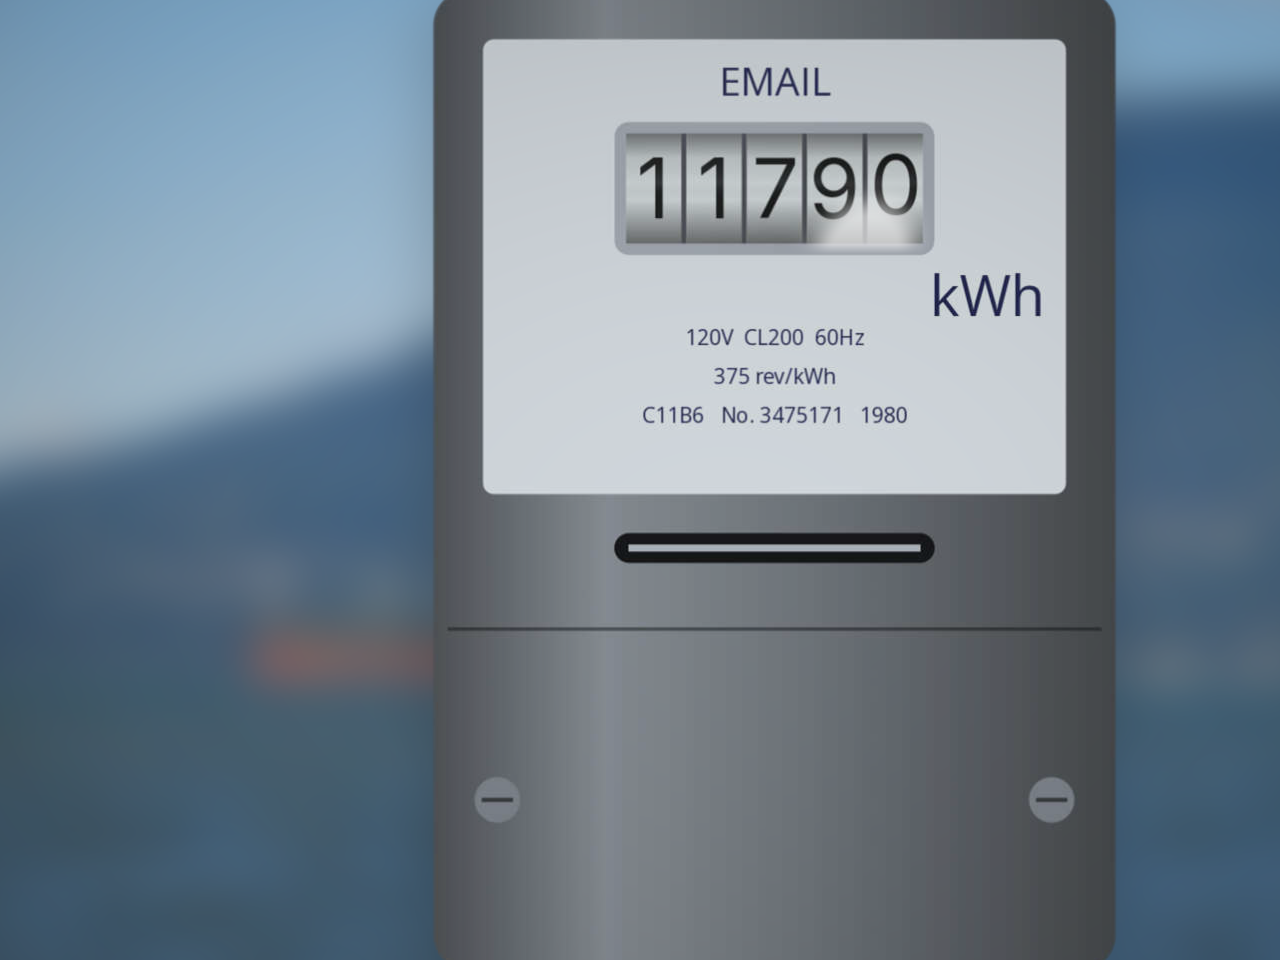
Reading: value=11790 unit=kWh
